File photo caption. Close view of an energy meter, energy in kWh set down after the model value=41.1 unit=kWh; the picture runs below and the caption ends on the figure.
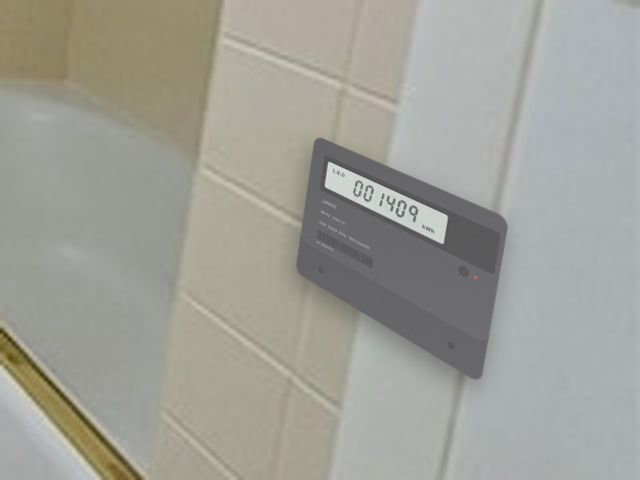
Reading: value=1409 unit=kWh
